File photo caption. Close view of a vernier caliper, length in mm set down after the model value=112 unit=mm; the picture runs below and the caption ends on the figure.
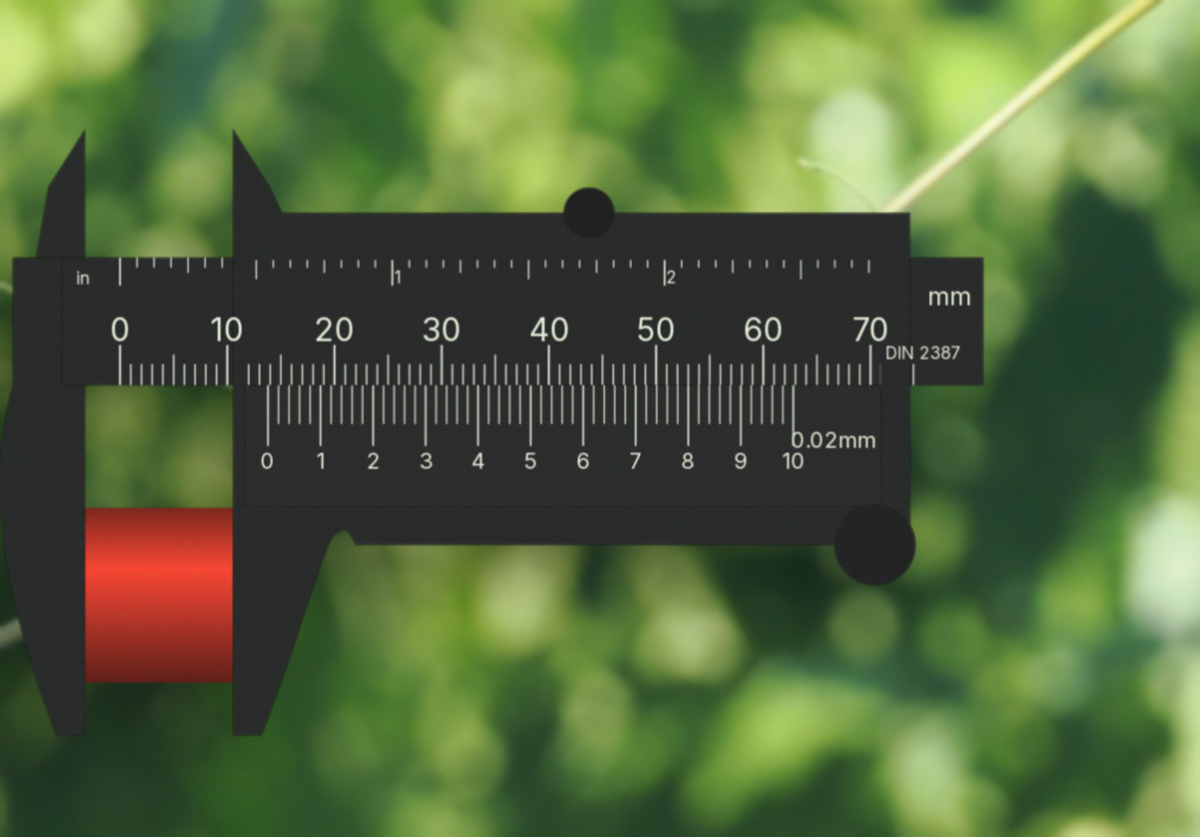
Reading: value=13.8 unit=mm
